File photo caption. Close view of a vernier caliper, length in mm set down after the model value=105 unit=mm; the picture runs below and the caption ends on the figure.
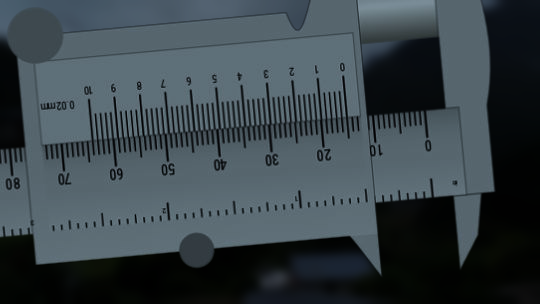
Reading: value=15.0 unit=mm
